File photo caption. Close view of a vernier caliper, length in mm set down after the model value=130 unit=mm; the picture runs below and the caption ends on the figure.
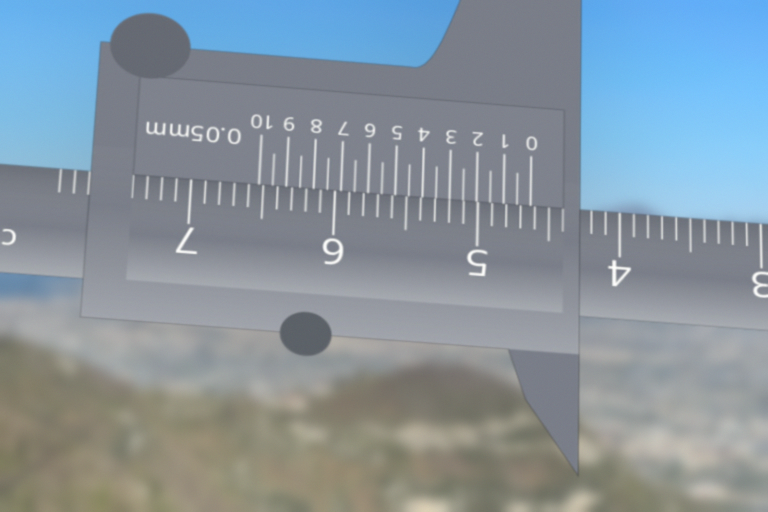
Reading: value=46.3 unit=mm
